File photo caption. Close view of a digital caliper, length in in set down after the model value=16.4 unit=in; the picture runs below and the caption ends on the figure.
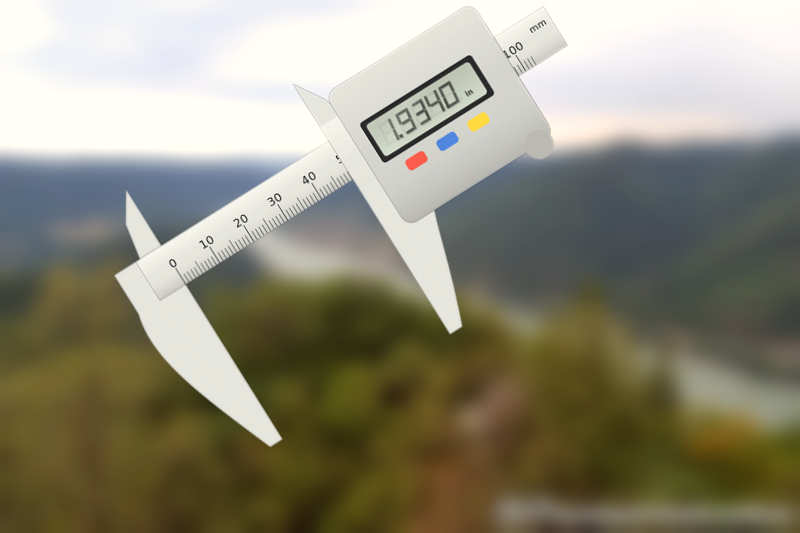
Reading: value=1.9340 unit=in
